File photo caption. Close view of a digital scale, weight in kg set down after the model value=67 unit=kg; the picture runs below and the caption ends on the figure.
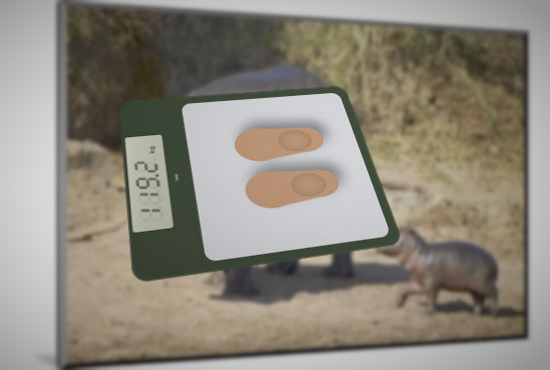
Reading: value=119.2 unit=kg
